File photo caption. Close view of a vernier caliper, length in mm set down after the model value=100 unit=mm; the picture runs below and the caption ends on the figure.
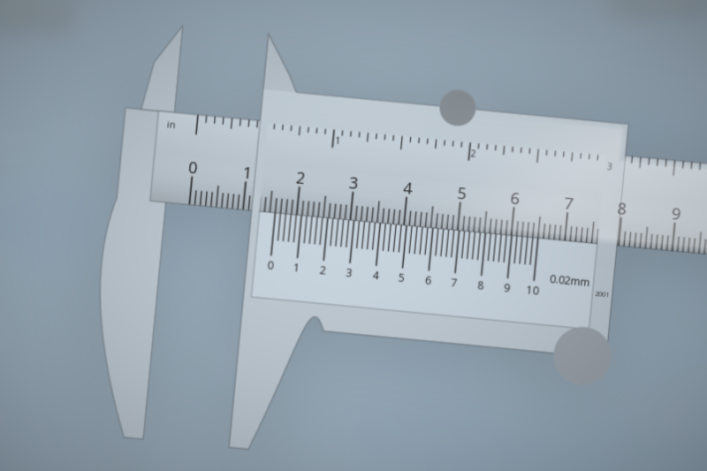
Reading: value=16.0 unit=mm
